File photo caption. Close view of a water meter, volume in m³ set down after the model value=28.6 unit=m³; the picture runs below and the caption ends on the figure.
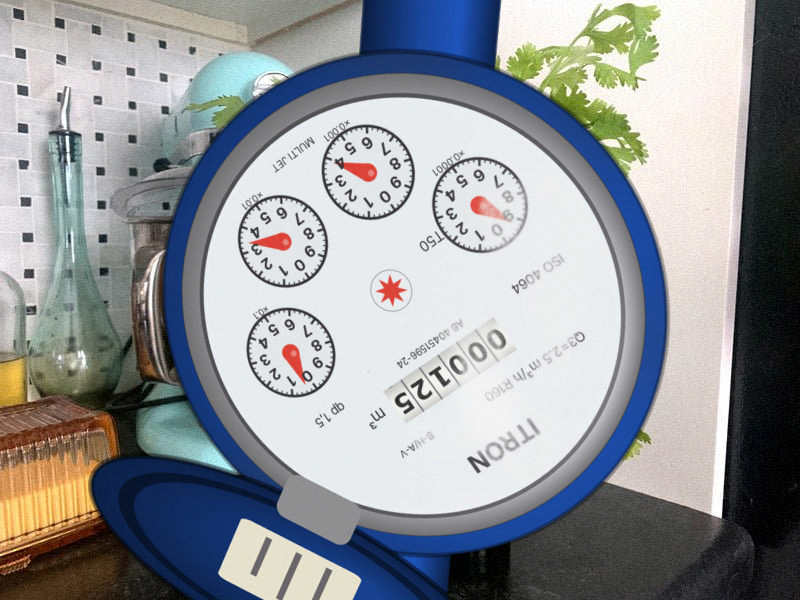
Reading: value=125.0339 unit=m³
